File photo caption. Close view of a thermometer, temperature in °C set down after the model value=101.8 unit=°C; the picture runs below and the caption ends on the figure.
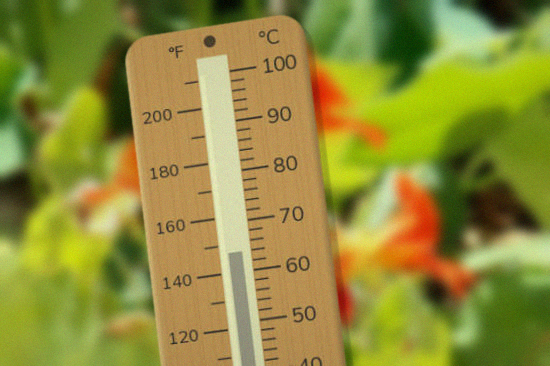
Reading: value=64 unit=°C
